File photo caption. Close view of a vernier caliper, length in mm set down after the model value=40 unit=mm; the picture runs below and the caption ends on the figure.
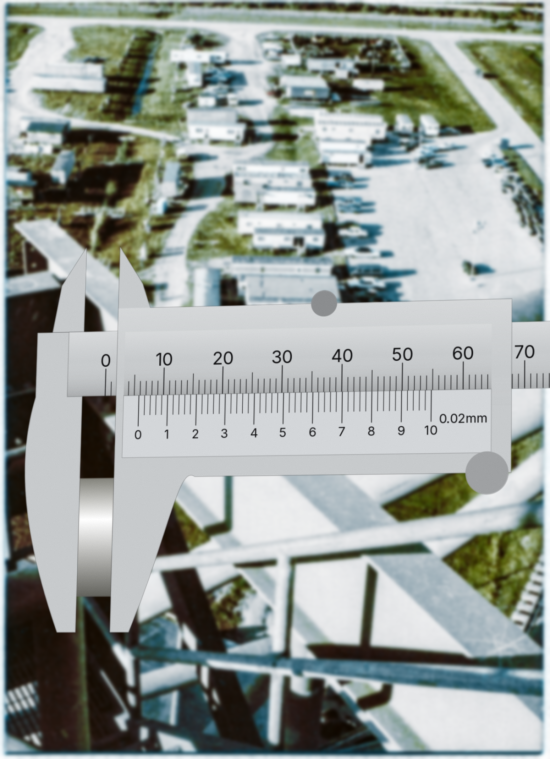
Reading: value=5.8 unit=mm
